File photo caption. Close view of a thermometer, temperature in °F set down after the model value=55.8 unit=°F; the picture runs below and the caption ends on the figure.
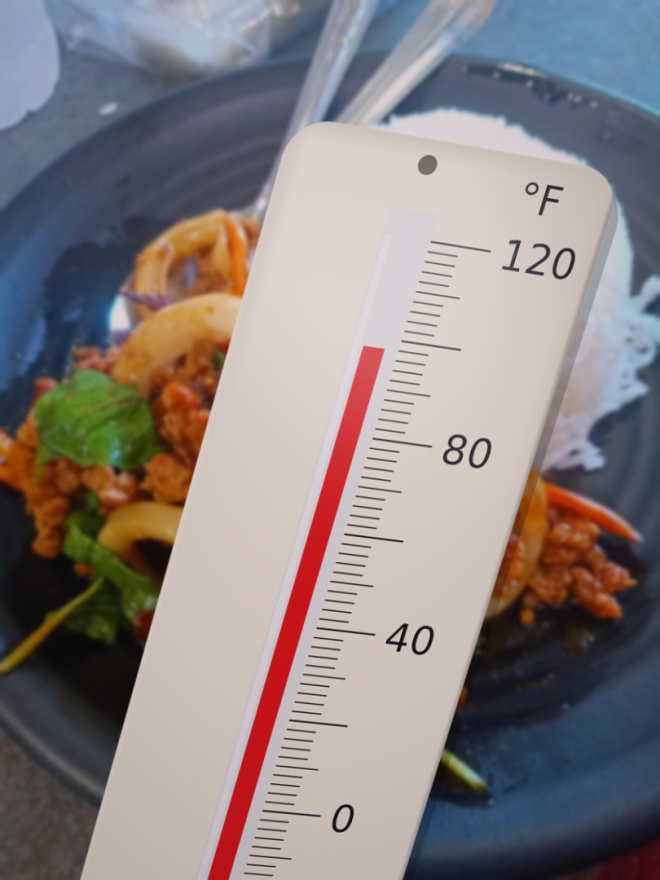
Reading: value=98 unit=°F
